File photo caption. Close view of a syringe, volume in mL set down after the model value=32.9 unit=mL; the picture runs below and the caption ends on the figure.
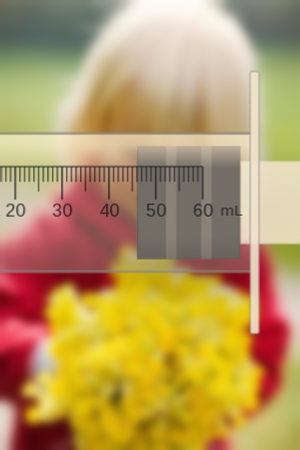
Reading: value=46 unit=mL
